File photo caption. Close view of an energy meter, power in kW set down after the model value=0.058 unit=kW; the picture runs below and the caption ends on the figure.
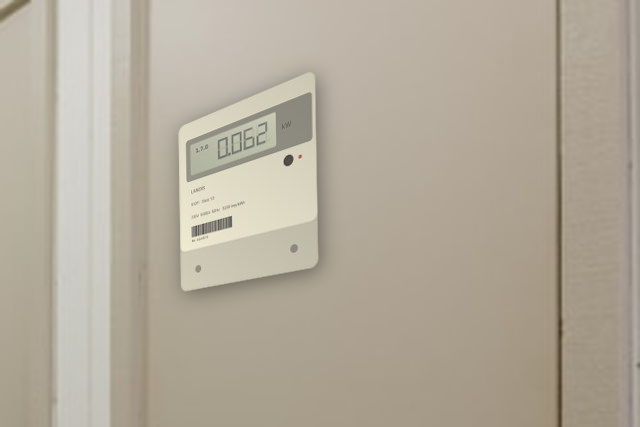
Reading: value=0.062 unit=kW
